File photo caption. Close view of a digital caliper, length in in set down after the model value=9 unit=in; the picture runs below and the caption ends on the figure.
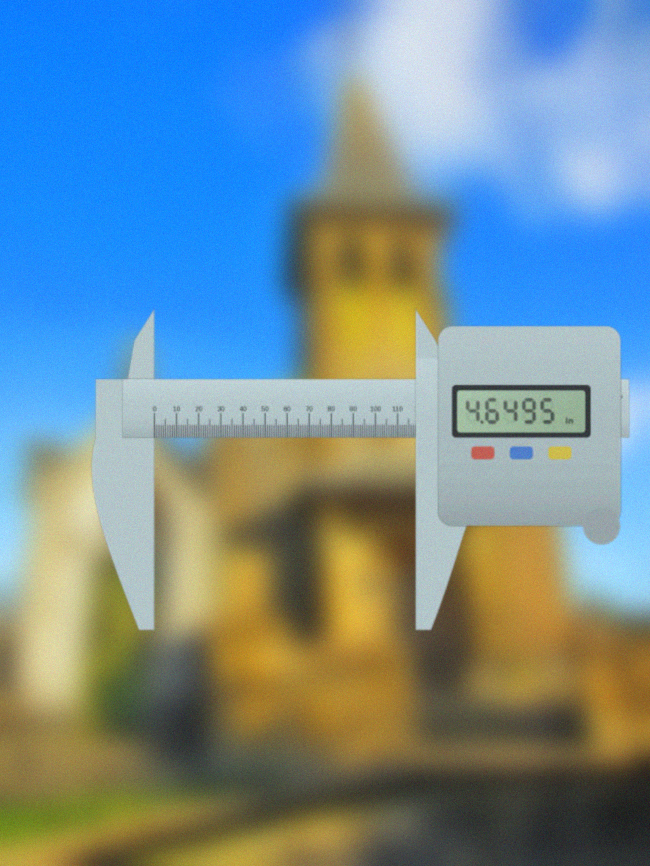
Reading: value=4.6495 unit=in
